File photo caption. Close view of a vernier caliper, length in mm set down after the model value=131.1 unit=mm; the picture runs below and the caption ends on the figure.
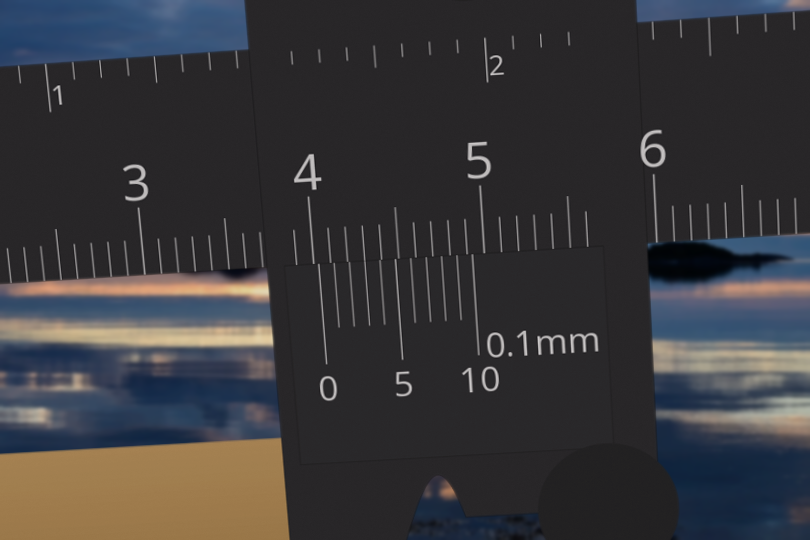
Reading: value=40.3 unit=mm
